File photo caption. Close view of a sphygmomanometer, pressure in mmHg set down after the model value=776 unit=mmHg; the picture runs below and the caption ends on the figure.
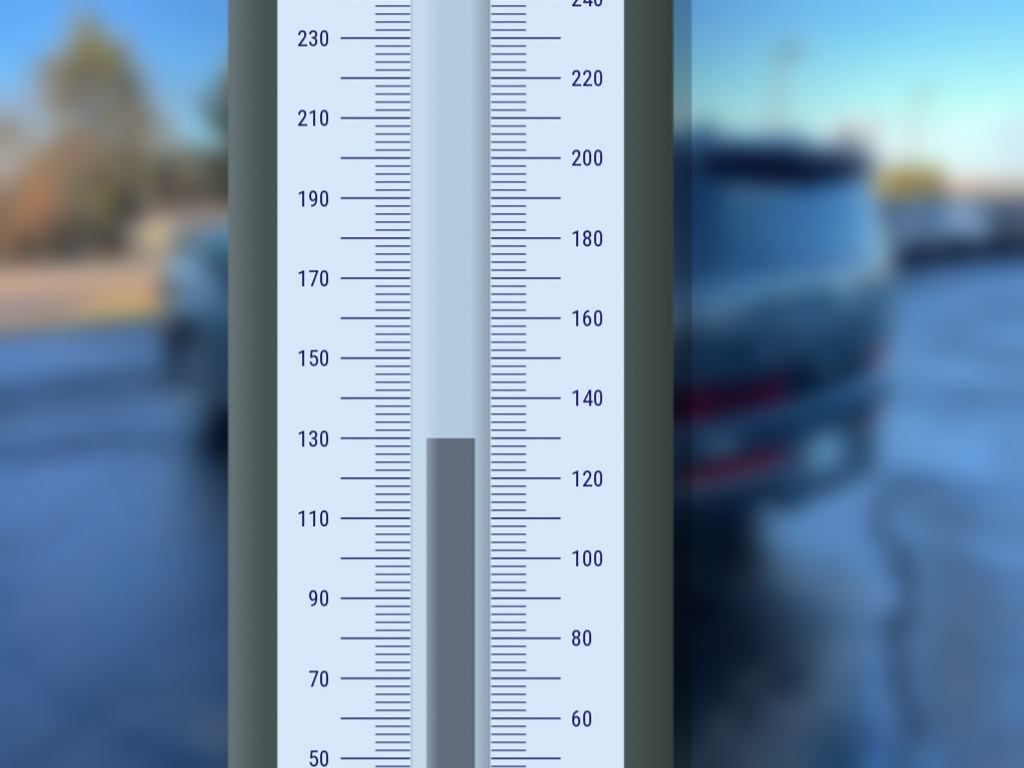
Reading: value=130 unit=mmHg
